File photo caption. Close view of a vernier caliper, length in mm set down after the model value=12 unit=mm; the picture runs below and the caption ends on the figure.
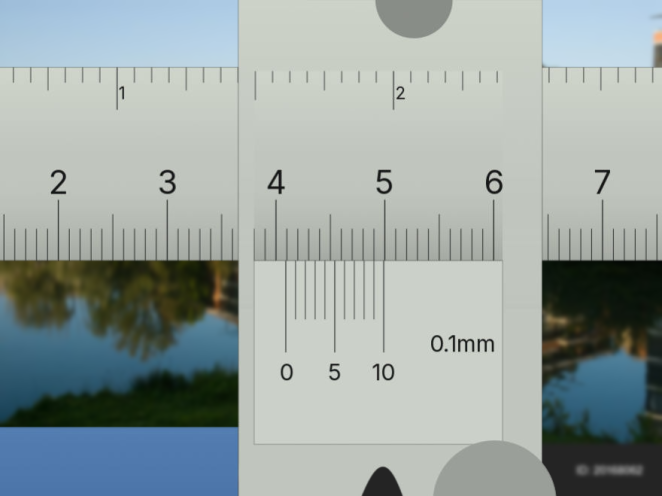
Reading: value=40.9 unit=mm
